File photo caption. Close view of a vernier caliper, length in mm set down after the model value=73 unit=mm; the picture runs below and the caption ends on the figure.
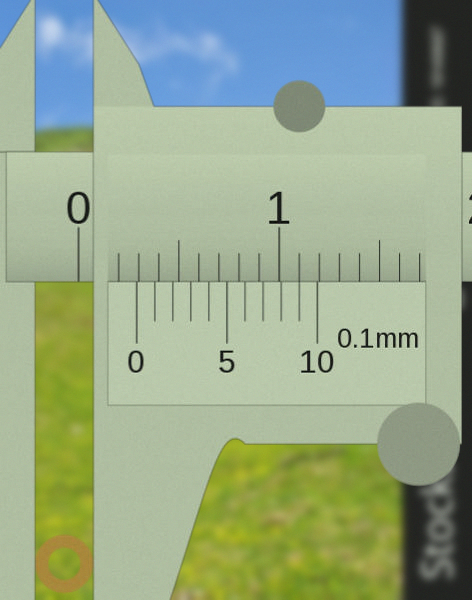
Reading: value=2.9 unit=mm
